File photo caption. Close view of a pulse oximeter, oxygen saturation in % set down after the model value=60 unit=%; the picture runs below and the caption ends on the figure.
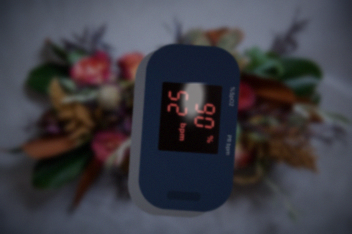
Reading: value=90 unit=%
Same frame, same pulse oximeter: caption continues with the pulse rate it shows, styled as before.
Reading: value=52 unit=bpm
